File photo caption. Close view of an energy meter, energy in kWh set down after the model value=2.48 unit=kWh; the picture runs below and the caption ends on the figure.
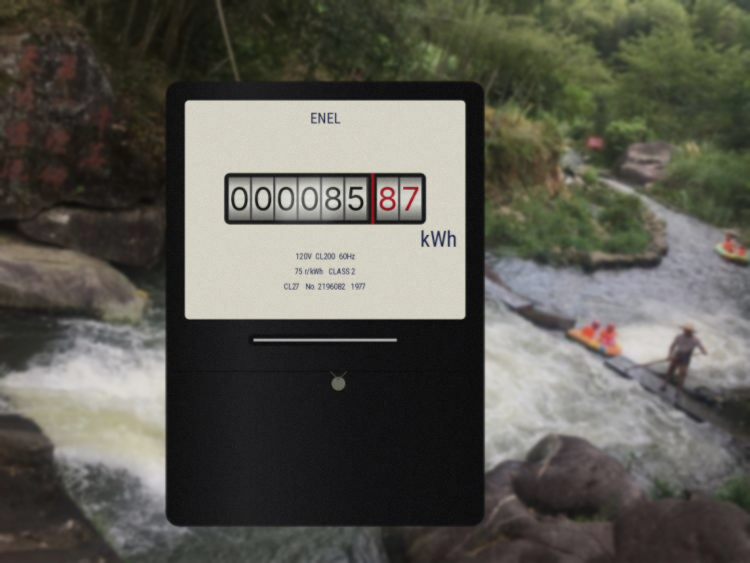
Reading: value=85.87 unit=kWh
